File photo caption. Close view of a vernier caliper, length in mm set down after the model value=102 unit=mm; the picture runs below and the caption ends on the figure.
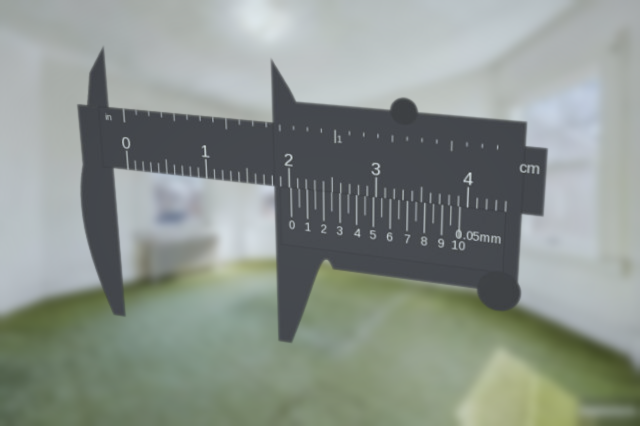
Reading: value=20.2 unit=mm
